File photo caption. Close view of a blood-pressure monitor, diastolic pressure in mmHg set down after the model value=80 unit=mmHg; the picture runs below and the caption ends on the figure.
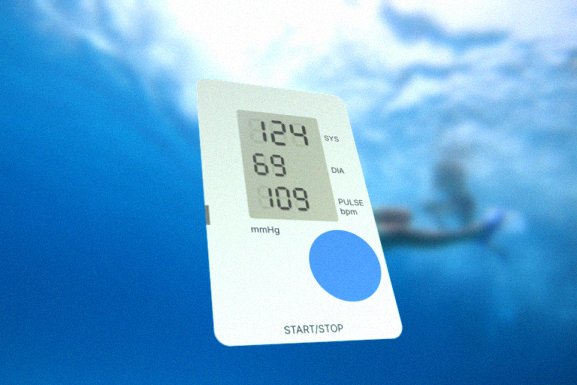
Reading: value=69 unit=mmHg
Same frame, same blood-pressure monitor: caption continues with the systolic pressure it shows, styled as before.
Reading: value=124 unit=mmHg
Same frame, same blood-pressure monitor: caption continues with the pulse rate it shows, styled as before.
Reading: value=109 unit=bpm
